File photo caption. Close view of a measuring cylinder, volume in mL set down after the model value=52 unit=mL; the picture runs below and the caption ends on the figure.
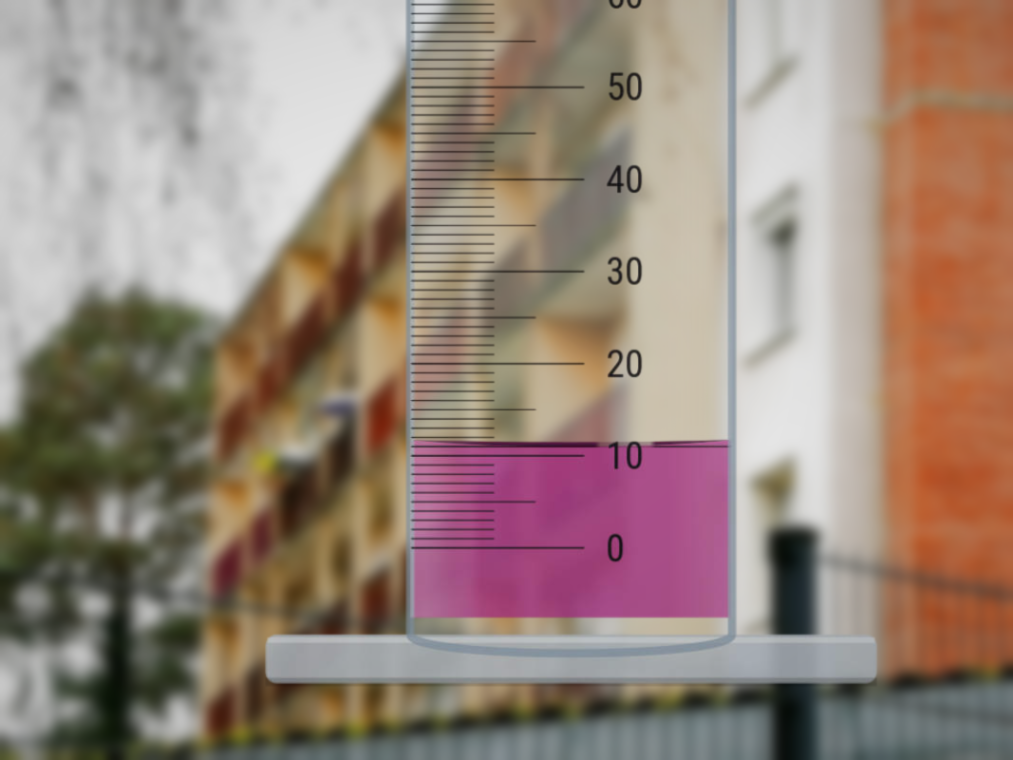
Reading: value=11 unit=mL
